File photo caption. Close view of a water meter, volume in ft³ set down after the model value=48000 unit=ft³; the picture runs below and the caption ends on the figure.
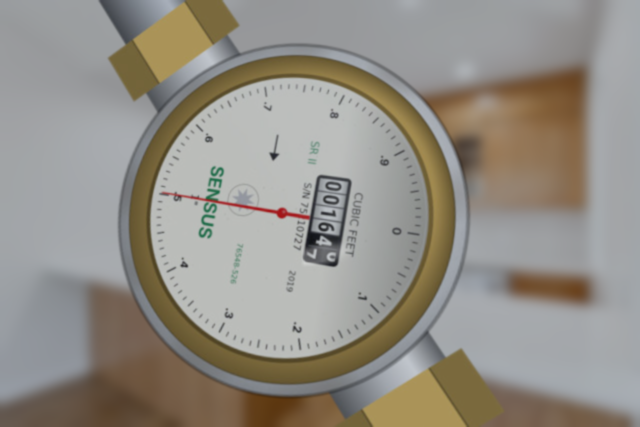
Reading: value=1646.50 unit=ft³
